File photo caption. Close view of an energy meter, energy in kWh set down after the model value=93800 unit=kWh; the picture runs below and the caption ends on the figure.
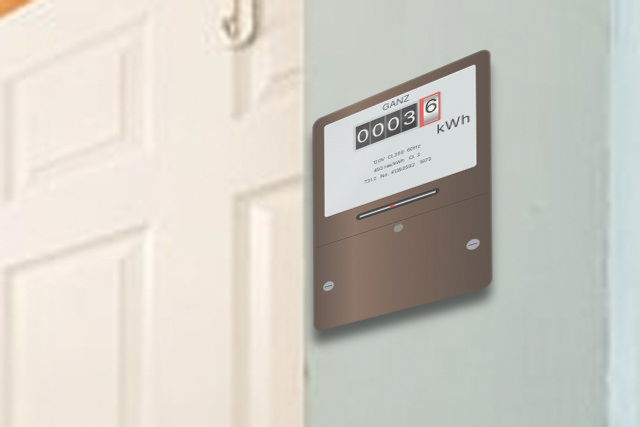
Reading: value=3.6 unit=kWh
